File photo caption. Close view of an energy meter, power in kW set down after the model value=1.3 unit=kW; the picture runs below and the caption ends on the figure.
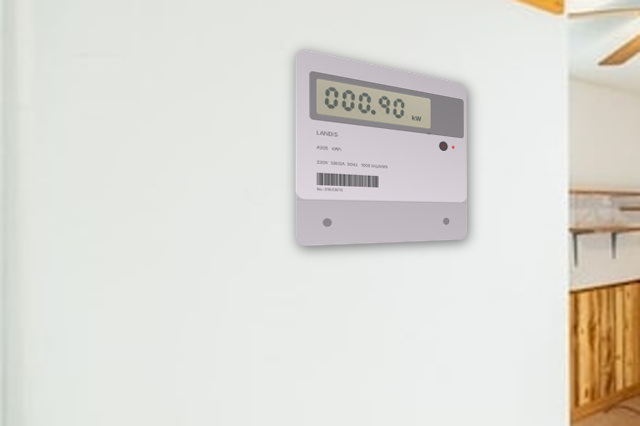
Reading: value=0.90 unit=kW
